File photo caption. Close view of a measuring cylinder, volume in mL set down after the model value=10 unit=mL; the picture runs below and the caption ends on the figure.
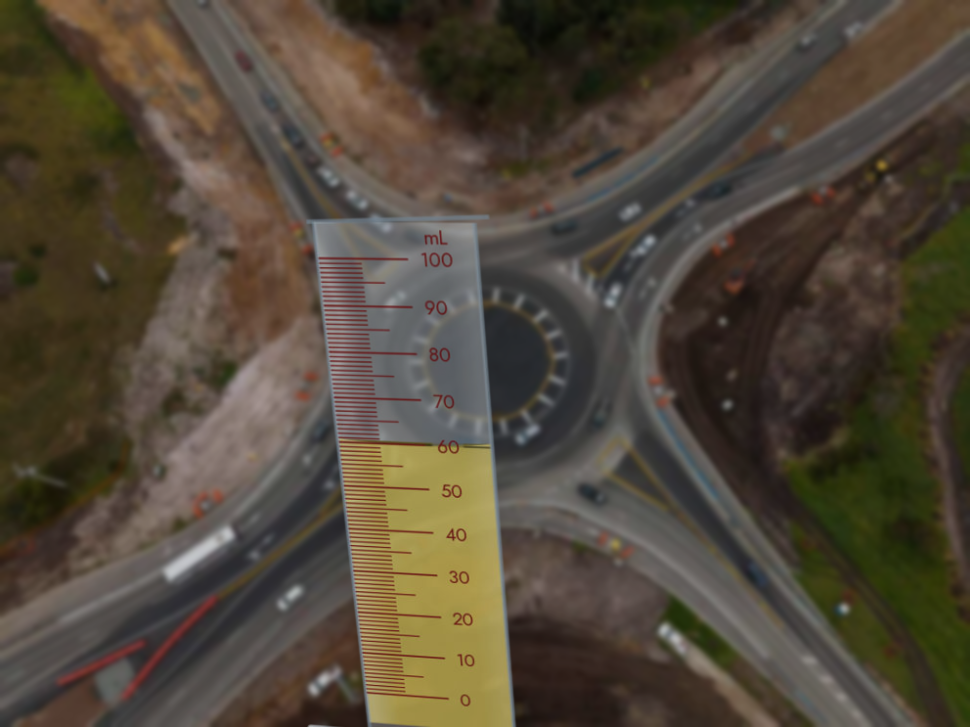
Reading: value=60 unit=mL
